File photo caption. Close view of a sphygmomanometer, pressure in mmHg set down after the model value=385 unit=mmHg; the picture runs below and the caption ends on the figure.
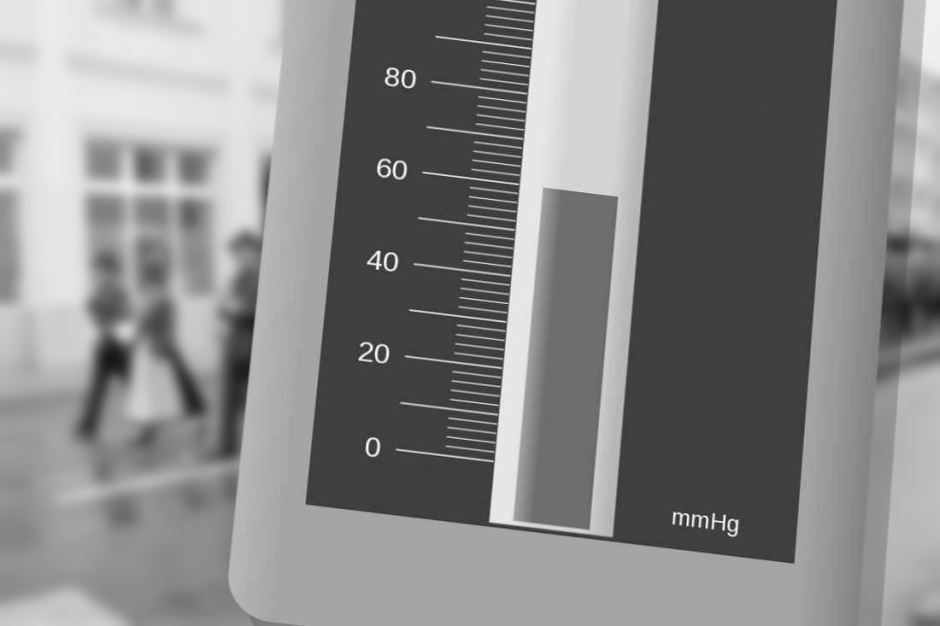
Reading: value=60 unit=mmHg
